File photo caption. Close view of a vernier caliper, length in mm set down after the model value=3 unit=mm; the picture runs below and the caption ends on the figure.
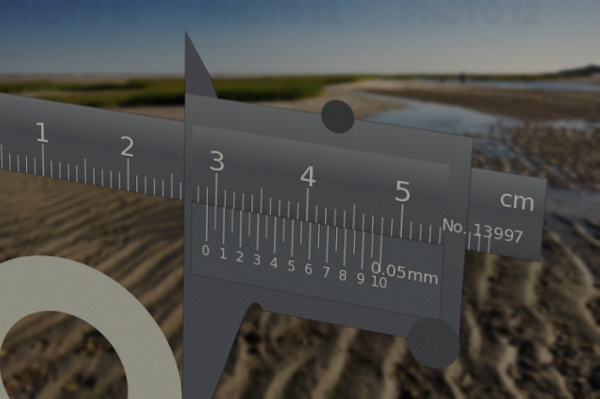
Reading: value=29.0 unit=mm
